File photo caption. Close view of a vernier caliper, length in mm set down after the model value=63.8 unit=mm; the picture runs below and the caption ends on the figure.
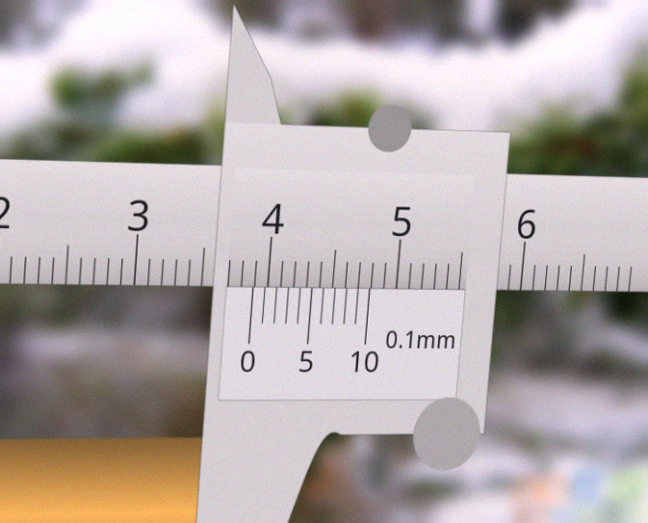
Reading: value=38.9 unit=mm
